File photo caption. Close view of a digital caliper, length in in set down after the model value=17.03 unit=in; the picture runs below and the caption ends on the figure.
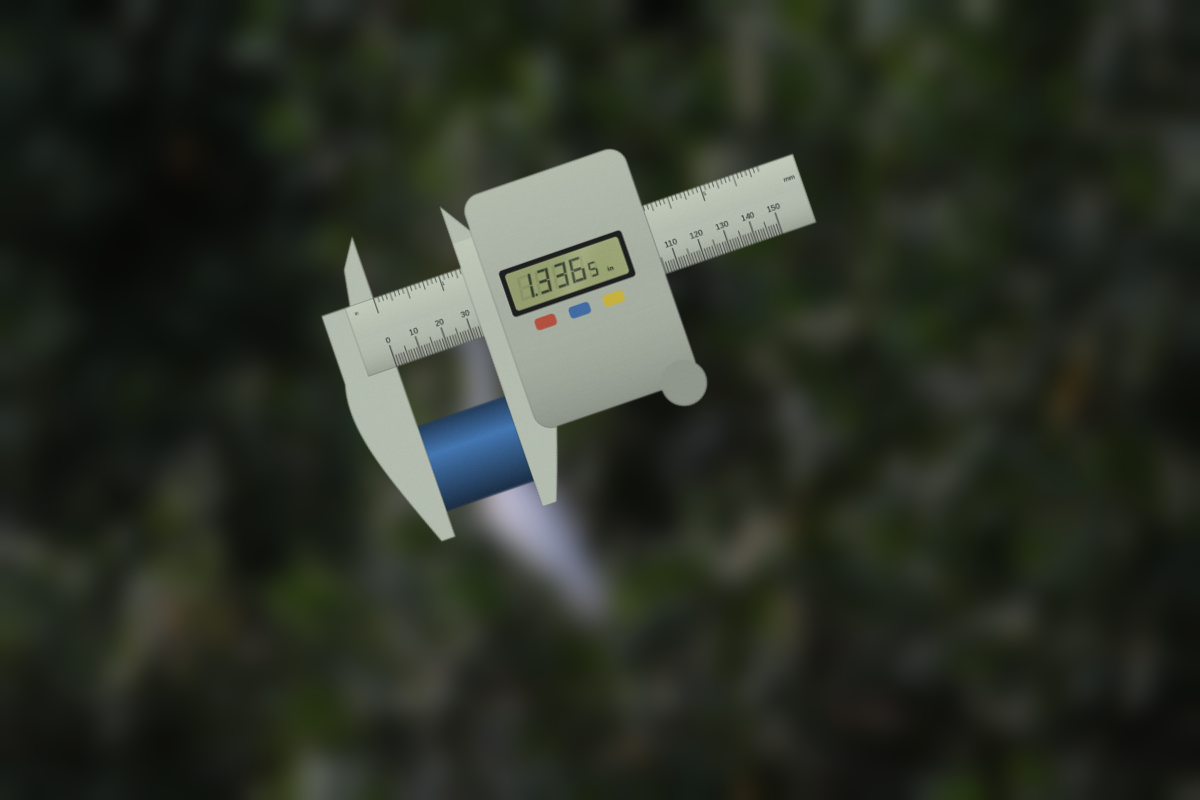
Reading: value=1.3365 unit=in
